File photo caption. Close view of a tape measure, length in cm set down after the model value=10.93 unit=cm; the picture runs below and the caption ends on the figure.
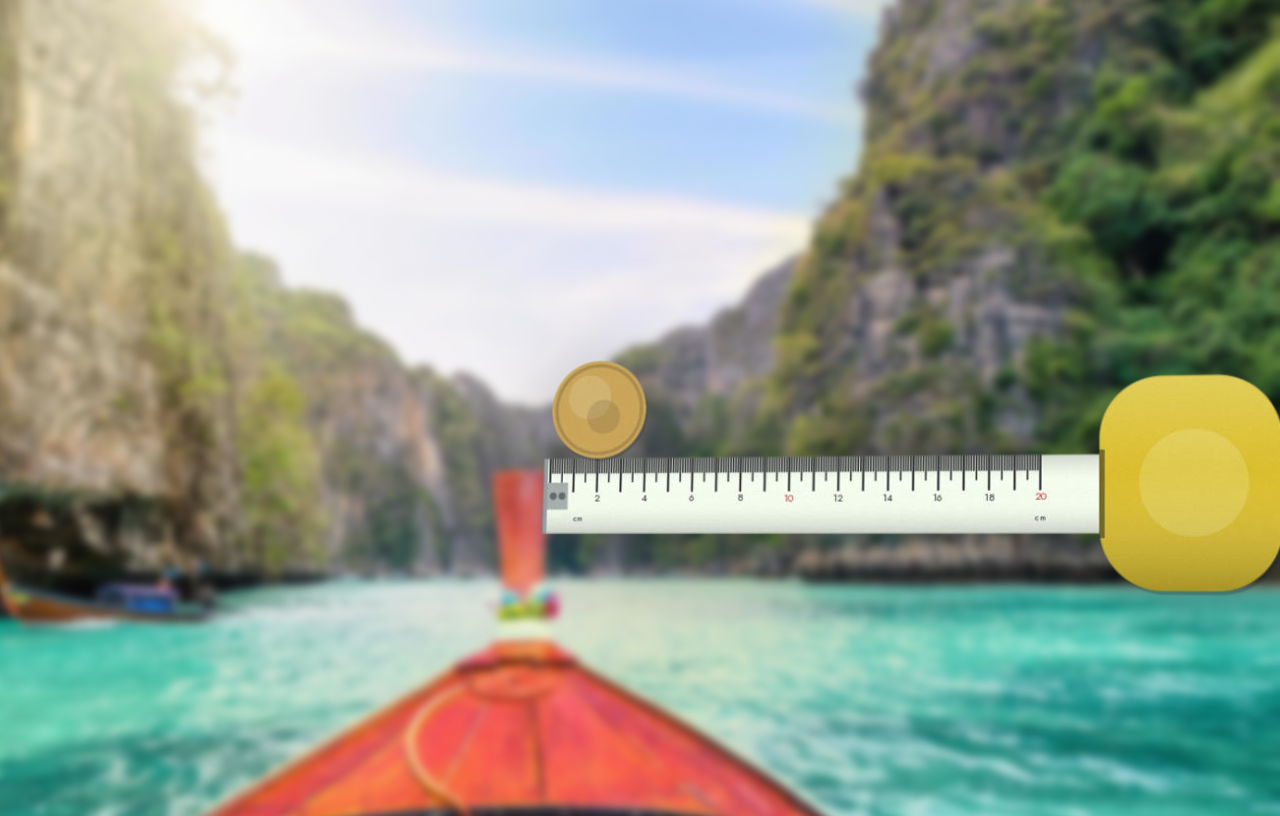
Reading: value=4 unit=cm
